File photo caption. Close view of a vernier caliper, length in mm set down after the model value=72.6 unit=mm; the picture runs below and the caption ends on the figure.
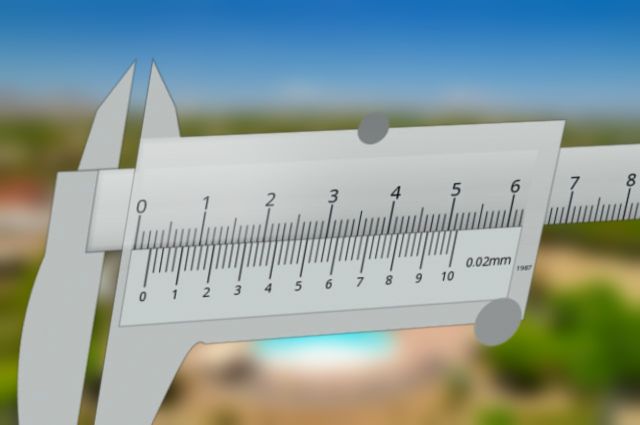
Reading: value=2.5 unit=mm
